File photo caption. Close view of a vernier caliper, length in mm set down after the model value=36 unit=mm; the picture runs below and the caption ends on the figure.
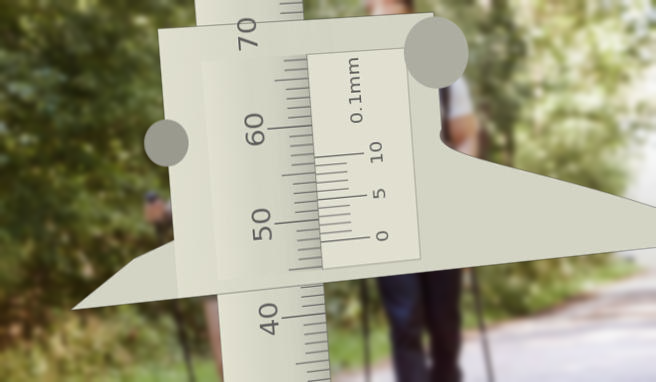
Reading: value=47.6 unit=mm
